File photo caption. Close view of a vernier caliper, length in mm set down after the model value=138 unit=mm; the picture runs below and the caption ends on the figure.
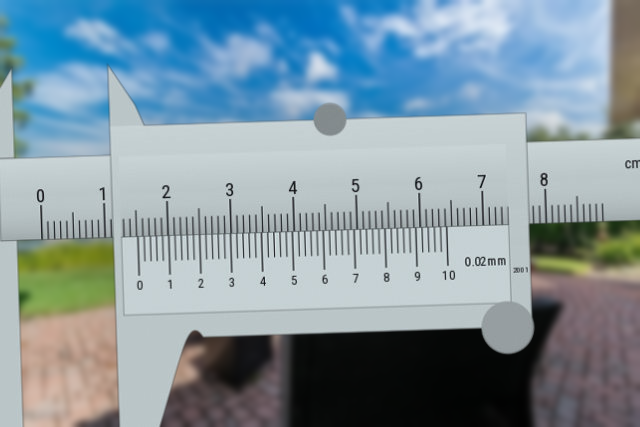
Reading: value=15.2 unit=mm
